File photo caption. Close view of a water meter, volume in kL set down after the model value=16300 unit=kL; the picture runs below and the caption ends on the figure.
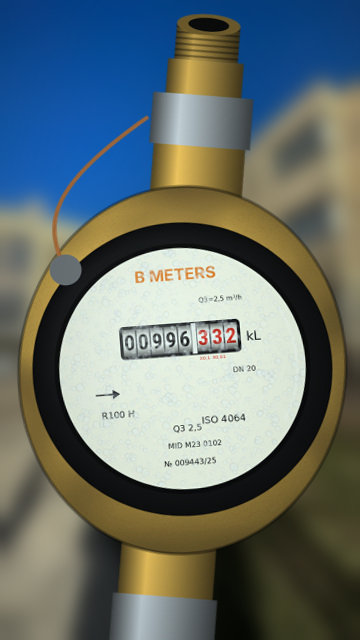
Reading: value=996.332 unit=kL
